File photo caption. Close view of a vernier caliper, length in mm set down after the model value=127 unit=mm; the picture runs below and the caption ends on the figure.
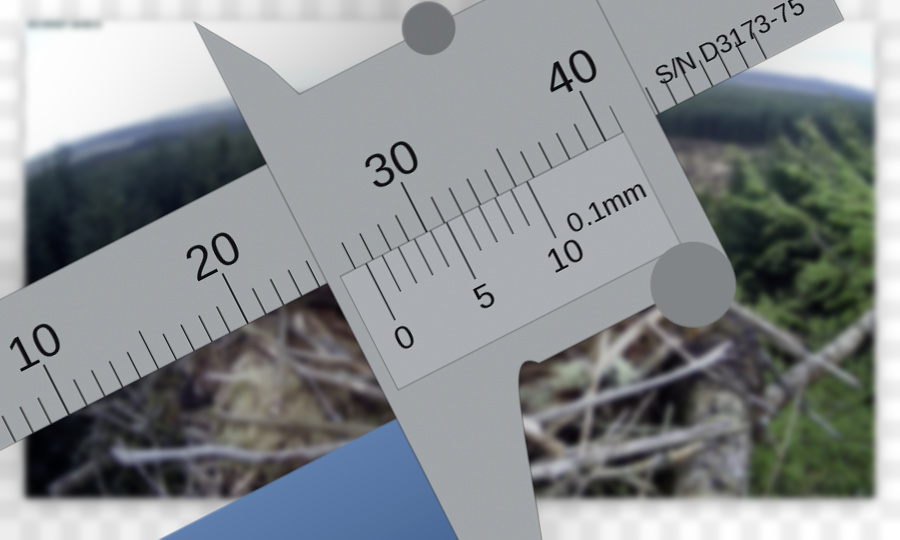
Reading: value=26.6 unit=mm
